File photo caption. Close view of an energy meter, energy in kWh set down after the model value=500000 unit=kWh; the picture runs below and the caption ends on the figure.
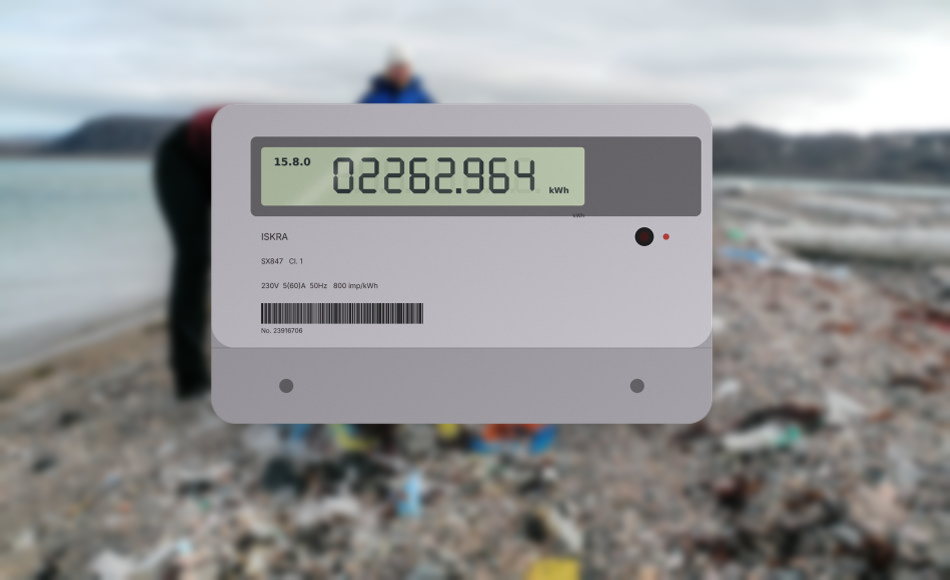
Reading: value=2262.964 unit=kWh
